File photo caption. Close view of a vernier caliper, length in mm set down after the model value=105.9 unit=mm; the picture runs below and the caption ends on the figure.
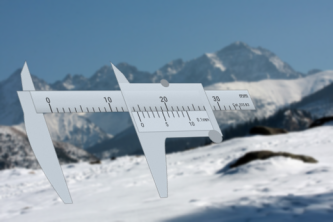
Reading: value=14.4 unit=mm
